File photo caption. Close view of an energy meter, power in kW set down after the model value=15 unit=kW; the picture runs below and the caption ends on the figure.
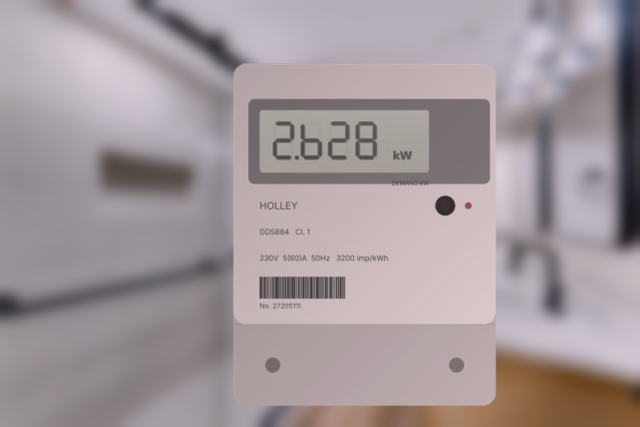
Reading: value=2.628 unit=kW
